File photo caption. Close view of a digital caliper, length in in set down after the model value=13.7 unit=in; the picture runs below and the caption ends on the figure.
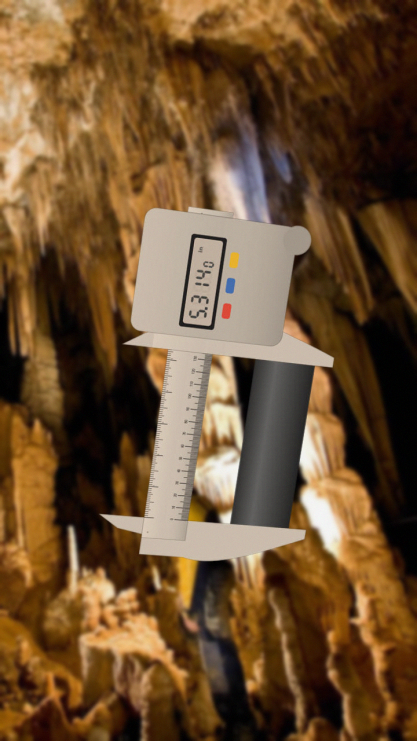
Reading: value=5.3140 unit=in
